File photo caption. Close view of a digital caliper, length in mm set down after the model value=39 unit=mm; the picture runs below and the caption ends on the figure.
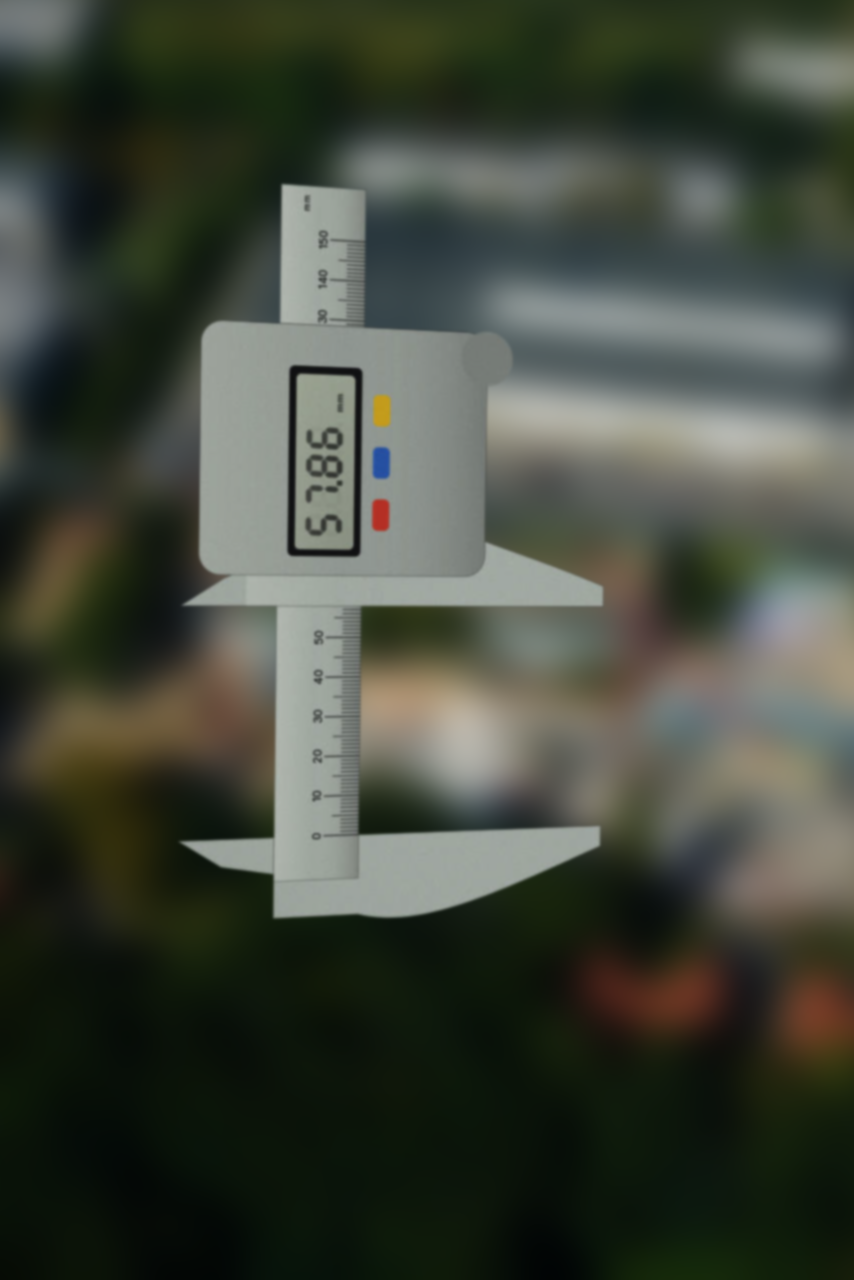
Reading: value=57.86 unit=mm
